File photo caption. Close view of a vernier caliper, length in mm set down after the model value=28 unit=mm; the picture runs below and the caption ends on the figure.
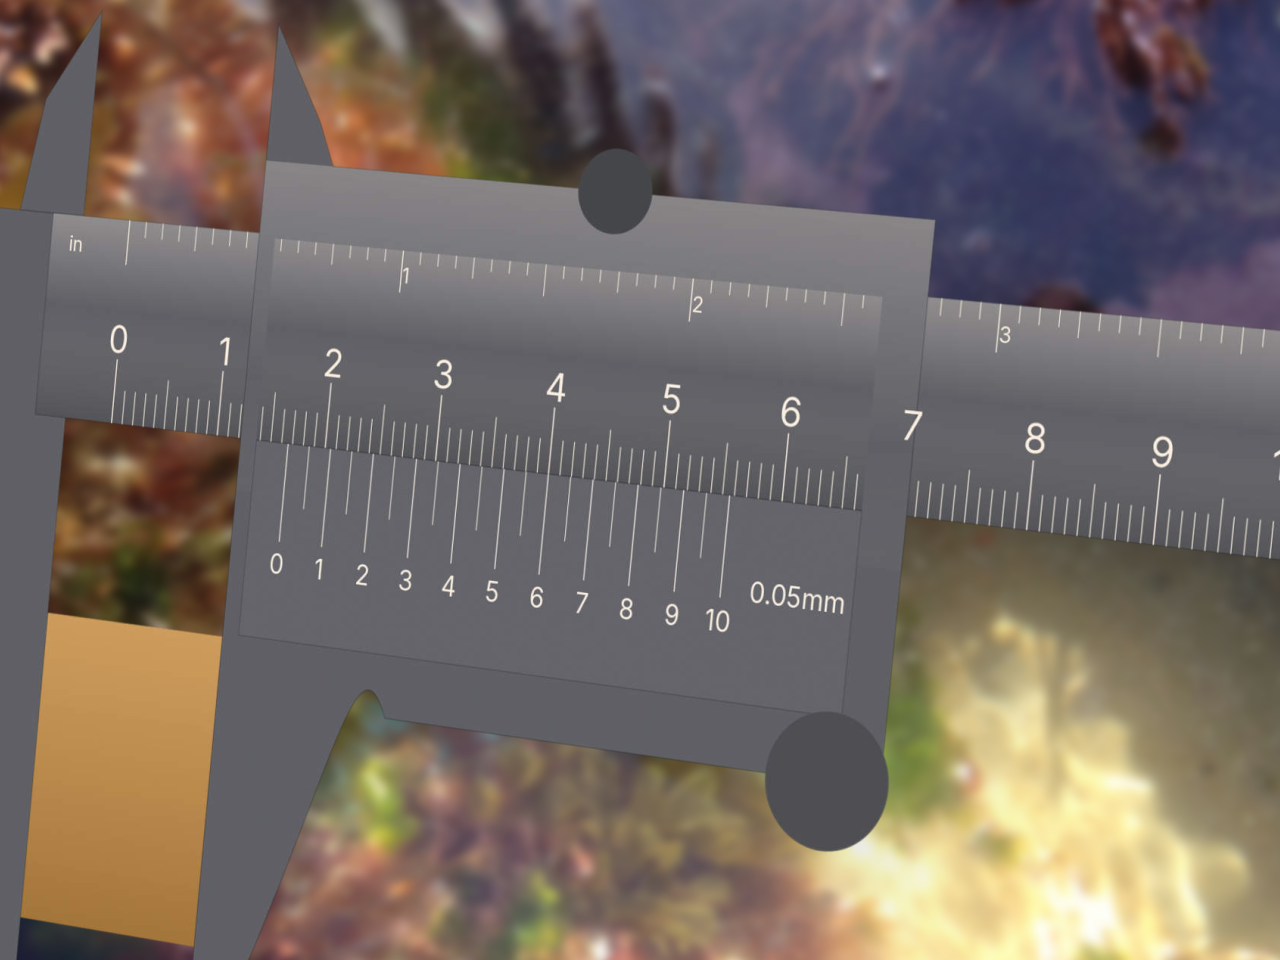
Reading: value=16.6 unit=mm
